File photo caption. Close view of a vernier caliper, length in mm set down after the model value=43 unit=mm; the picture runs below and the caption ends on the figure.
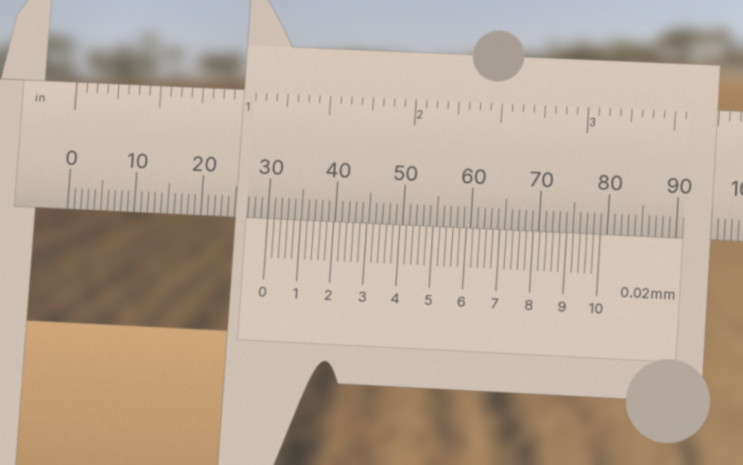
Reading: value=30.0 unit=mm
